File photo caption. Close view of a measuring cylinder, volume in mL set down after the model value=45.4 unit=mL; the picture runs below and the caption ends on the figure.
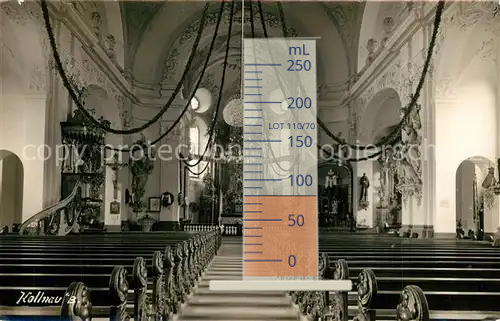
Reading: value=80 unit=mL
